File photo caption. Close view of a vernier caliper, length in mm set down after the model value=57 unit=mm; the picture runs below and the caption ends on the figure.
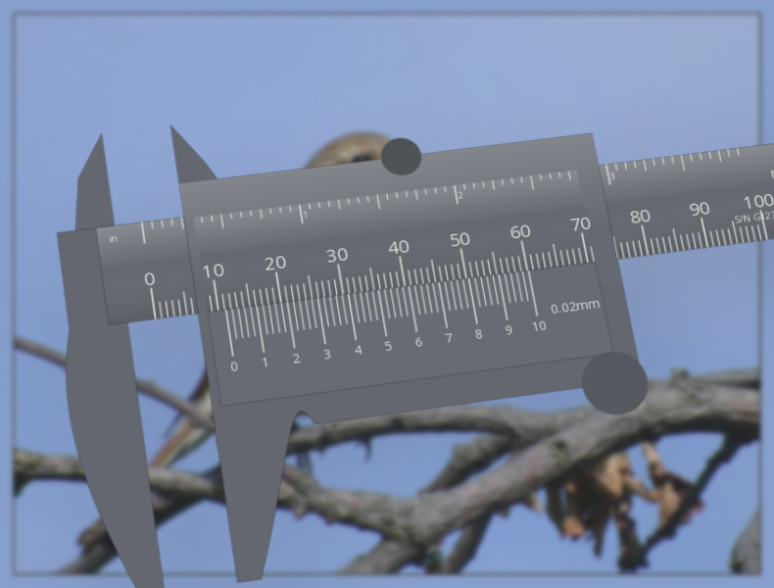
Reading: value=11.2 unit=mm
